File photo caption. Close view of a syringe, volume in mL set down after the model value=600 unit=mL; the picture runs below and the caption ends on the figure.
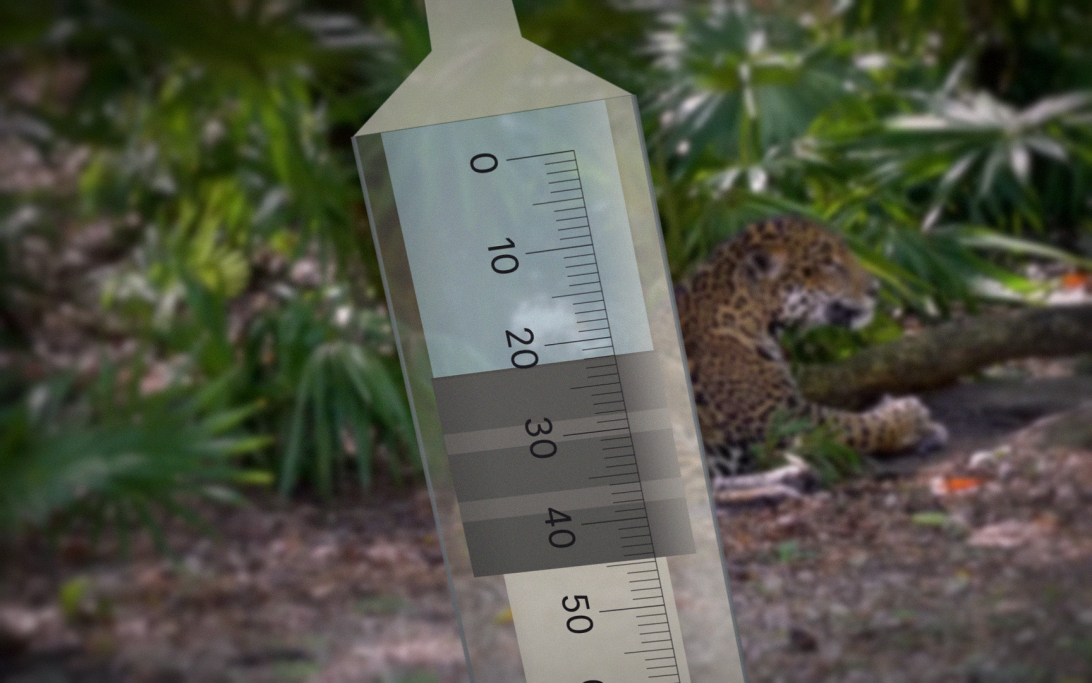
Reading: value=22 unit=mL
